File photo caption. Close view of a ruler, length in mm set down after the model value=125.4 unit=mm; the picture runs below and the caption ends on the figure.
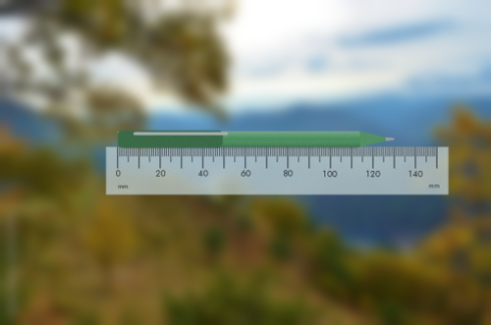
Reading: value=130 unit=mm
